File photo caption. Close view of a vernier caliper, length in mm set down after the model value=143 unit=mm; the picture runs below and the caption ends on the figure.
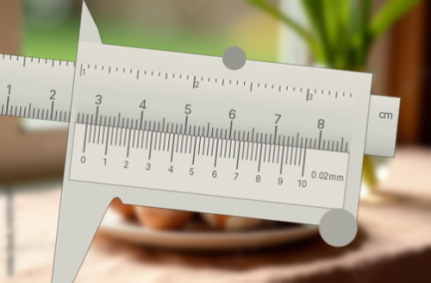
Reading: value=28.0 unit=mm
